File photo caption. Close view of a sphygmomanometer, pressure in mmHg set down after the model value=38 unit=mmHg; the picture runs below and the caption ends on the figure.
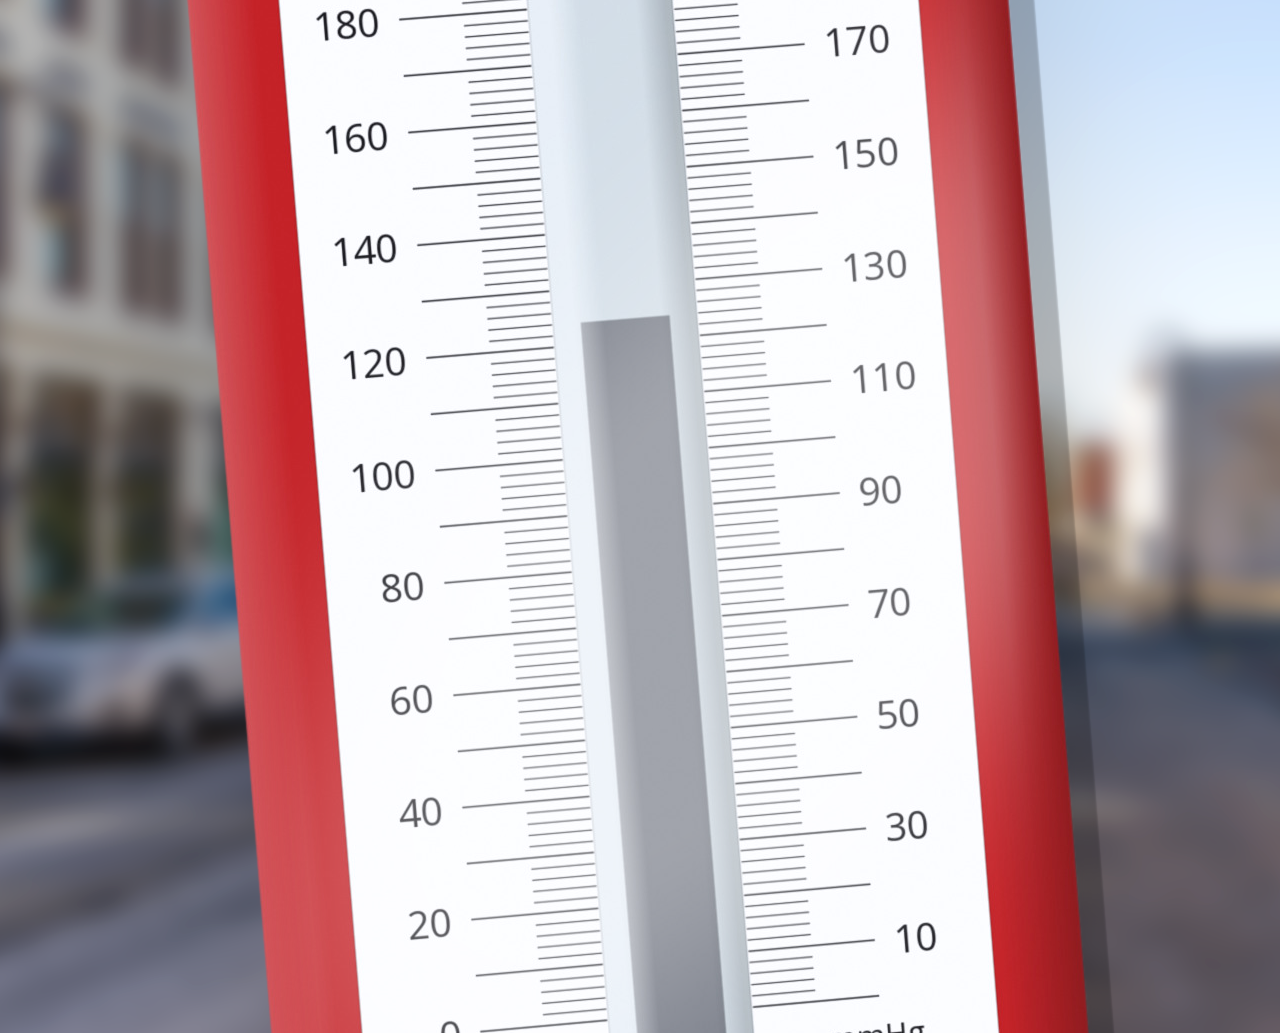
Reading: value=124 unit=mmHg
